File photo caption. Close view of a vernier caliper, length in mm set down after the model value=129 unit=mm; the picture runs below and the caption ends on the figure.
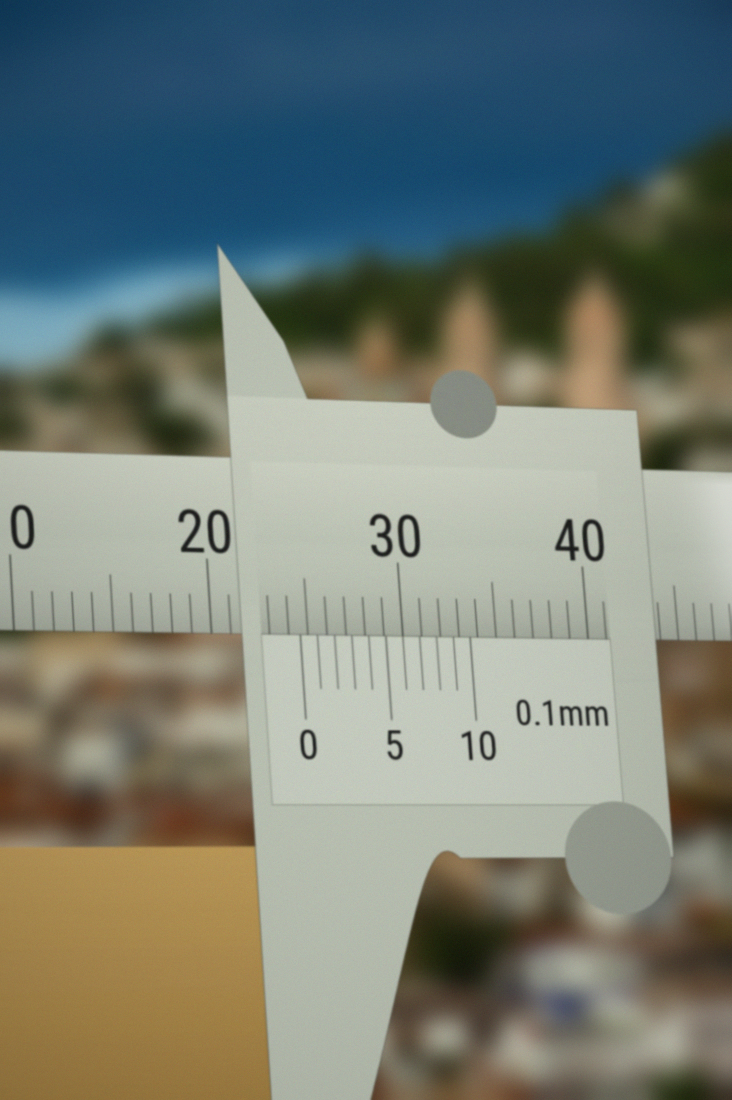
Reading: value=24.6 unit=mm
